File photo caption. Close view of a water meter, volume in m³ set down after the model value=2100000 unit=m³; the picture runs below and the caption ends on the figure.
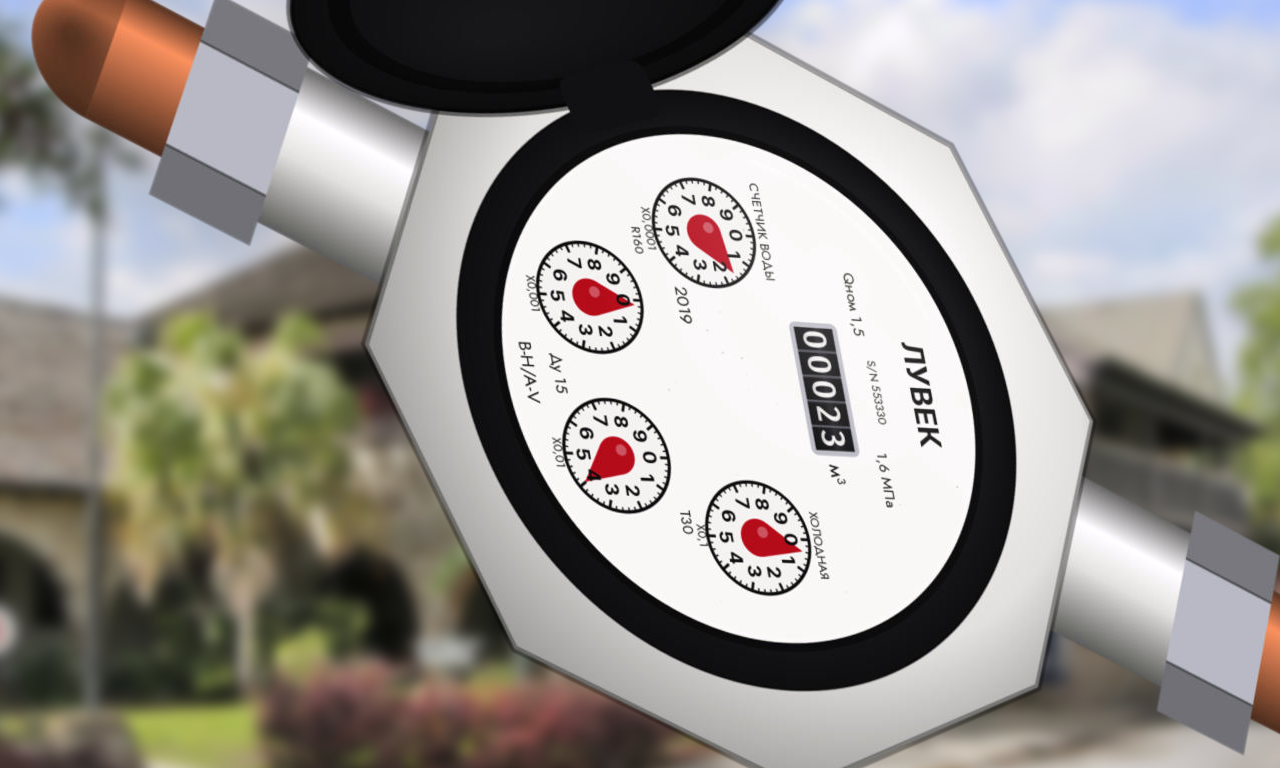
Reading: value=23.0401 unit=m³
